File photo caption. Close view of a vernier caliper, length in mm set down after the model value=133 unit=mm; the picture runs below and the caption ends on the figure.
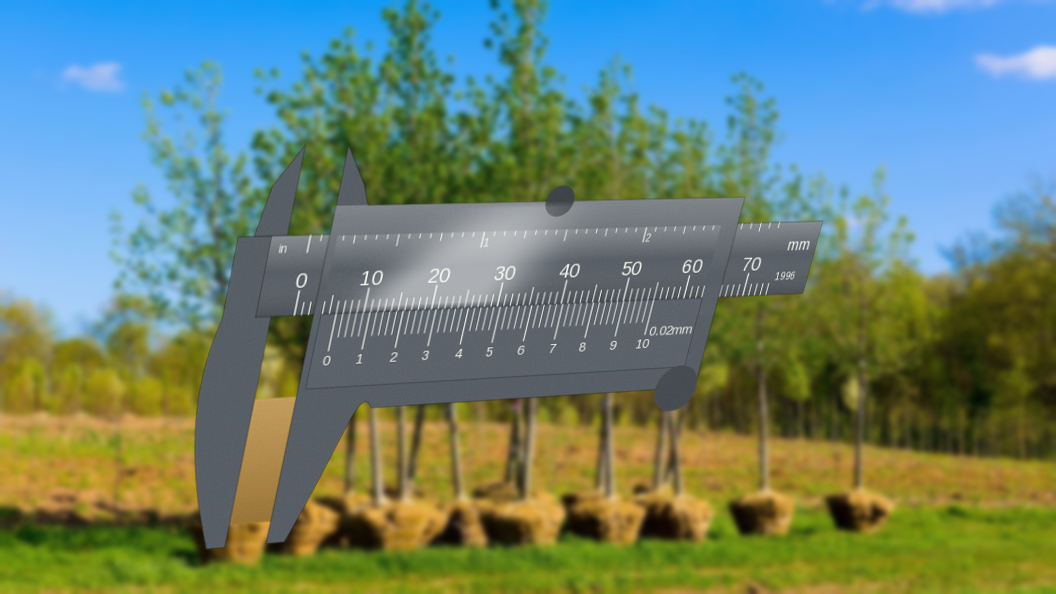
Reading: value=6.0 unit=mm
